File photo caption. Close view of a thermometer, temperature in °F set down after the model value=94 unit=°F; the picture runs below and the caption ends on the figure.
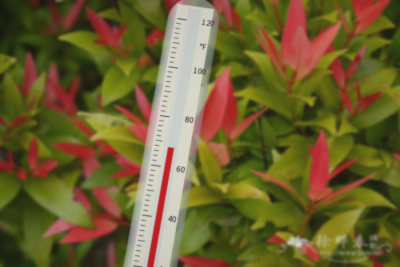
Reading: value=68 unit=°F
